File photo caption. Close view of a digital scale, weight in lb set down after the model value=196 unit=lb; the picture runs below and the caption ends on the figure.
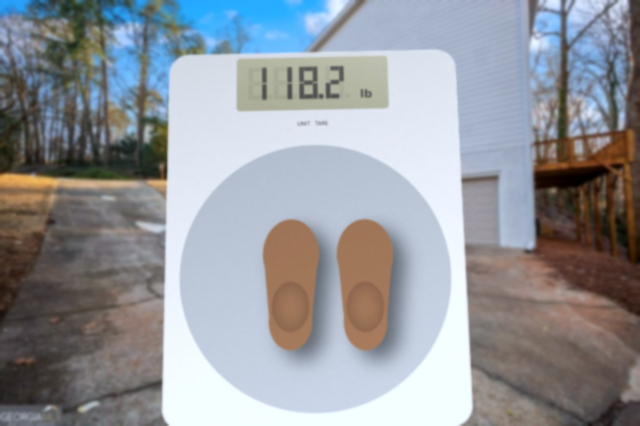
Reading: value=118.2 unit=lb
